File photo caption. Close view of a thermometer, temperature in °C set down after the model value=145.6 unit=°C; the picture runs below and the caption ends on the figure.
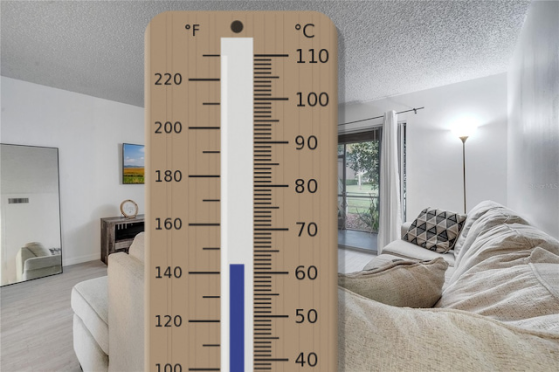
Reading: value=62 unit=°C
